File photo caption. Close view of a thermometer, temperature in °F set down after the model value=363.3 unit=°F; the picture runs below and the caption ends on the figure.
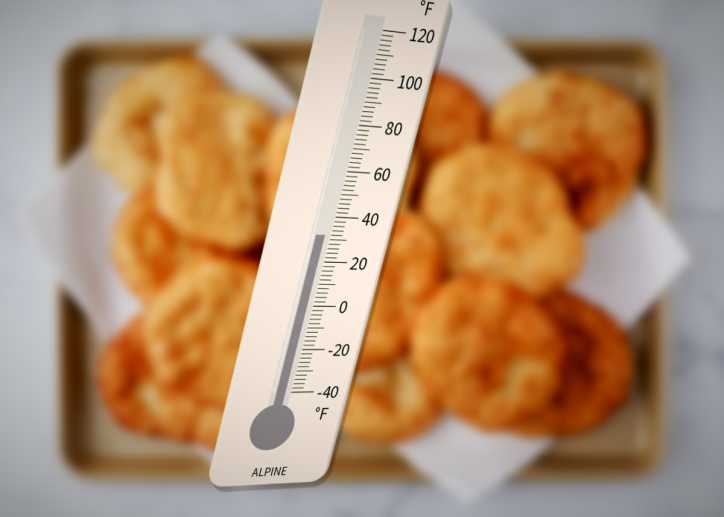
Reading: value=32 unit=°F
